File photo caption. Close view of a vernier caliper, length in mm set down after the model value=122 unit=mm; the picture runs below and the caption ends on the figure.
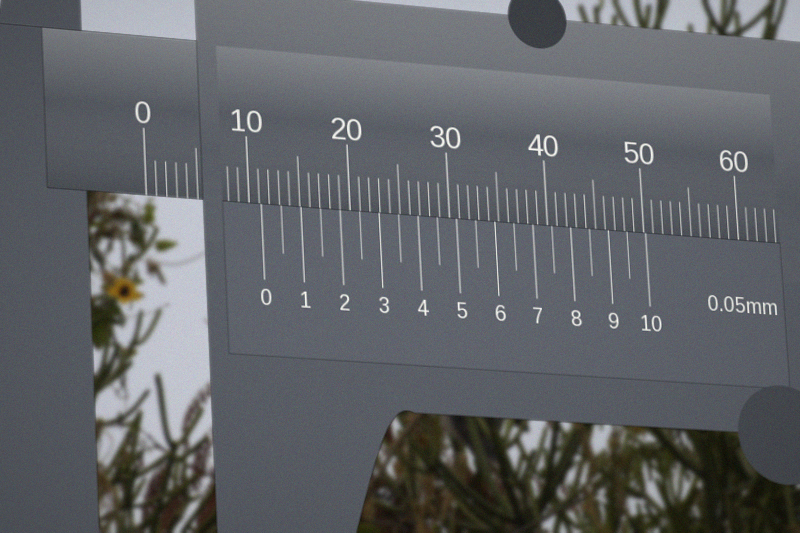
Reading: value=11.2 unit=mm
